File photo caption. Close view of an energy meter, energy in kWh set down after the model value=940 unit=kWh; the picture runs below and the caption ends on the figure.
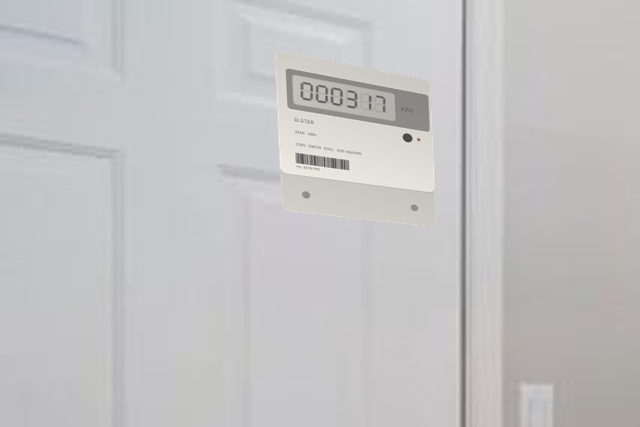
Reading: value=317 unit=kWh
